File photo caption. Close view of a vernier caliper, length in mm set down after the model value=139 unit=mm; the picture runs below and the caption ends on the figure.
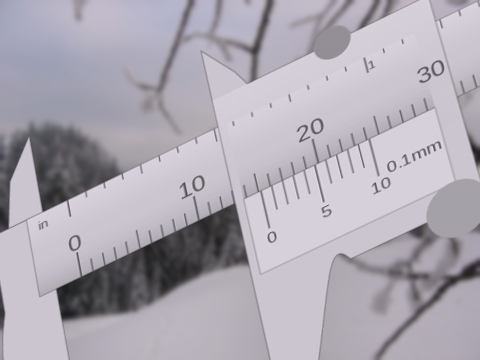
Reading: value=15.2 unit=mm
